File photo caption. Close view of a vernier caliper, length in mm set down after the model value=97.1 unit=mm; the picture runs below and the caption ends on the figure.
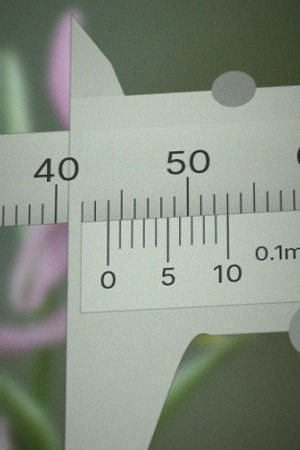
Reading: value=44.0 unit=mm
